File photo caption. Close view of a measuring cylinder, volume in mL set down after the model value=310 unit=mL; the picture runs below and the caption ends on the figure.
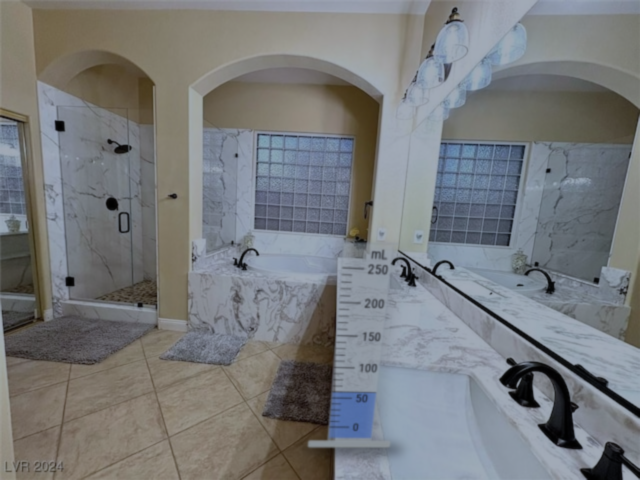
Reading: value=60 unit=mL
